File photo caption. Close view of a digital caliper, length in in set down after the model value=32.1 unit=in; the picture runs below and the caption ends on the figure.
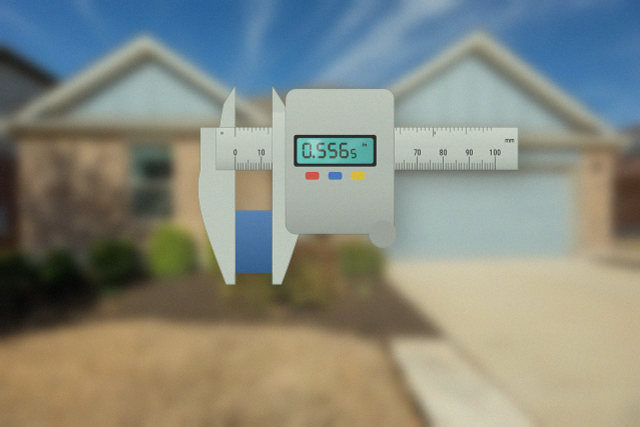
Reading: value=0.5565 unit=in
